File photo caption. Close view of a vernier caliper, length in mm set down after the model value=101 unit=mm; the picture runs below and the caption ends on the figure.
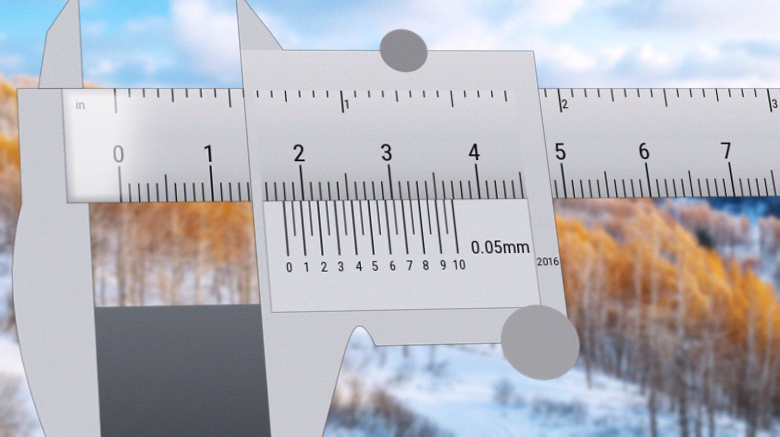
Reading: value=17.8 unit=mm
